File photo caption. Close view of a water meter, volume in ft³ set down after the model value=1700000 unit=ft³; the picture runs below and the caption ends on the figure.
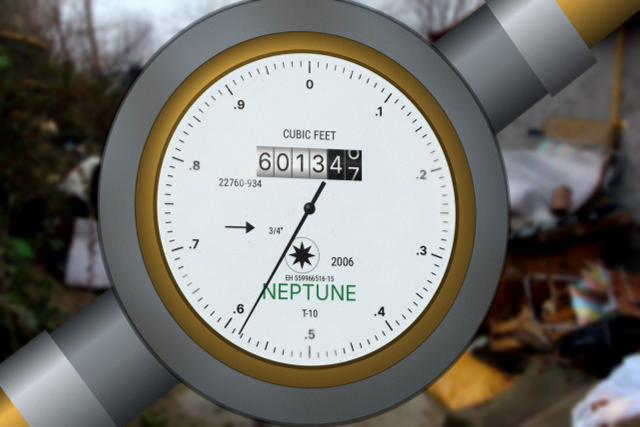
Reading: value=601346.58 unit=ft³
